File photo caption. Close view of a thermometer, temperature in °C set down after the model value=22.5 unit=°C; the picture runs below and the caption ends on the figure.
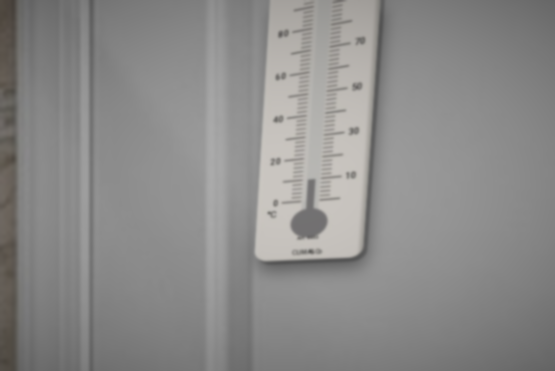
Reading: value=10 unit=°C
